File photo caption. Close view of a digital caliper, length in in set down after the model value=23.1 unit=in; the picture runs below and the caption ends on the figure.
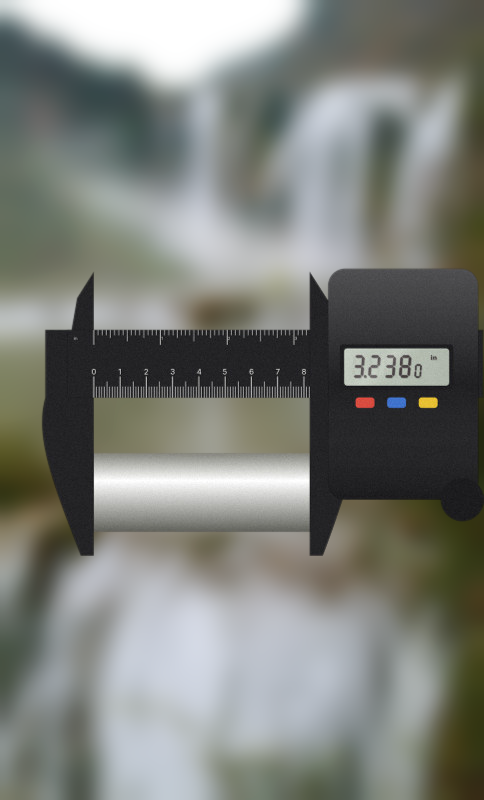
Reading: value=3.2380 unit=in
